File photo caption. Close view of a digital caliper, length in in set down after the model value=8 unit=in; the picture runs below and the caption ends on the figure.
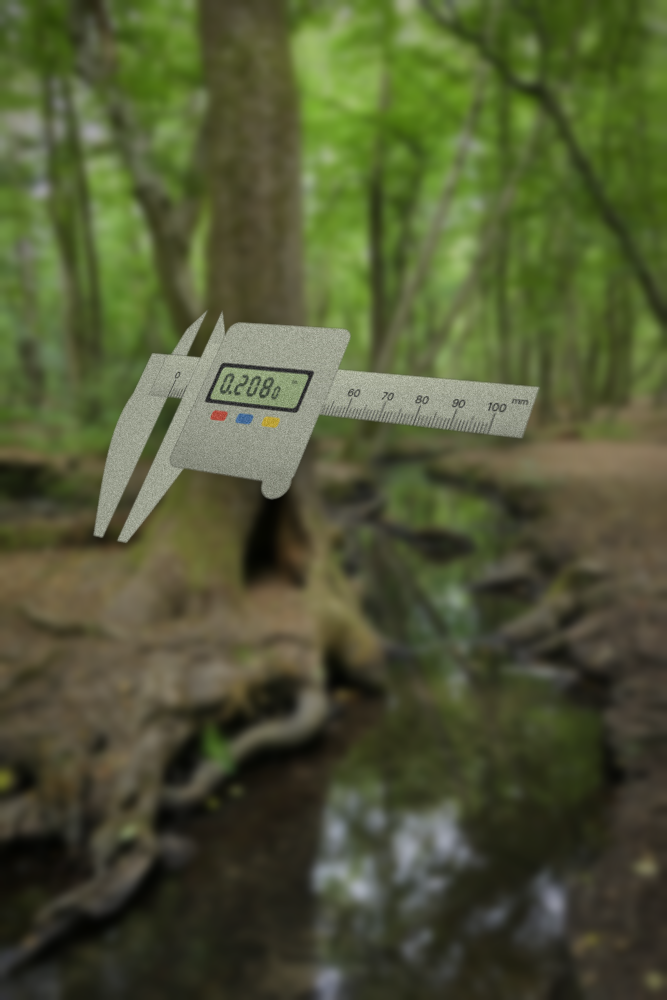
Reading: value=0.2080 unit=in
